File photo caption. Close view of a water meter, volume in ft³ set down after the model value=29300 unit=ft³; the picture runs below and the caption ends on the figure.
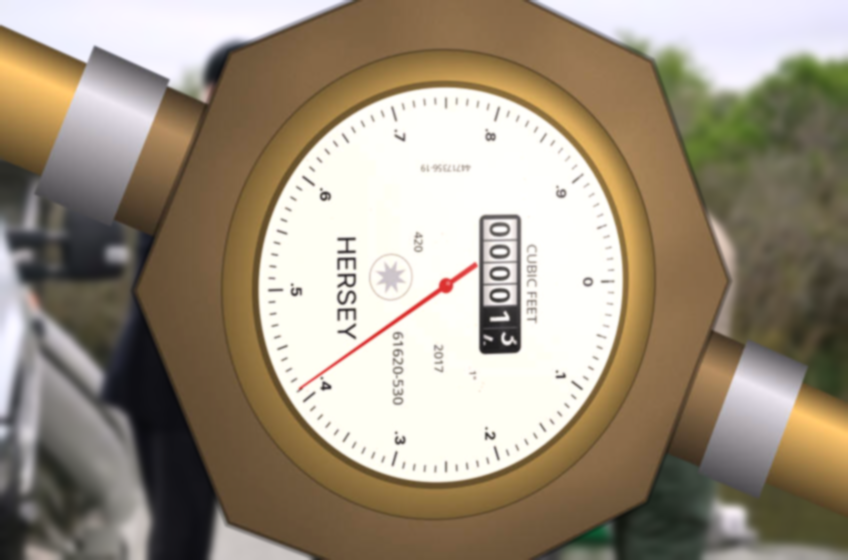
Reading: value=13.41 unit=ft³
